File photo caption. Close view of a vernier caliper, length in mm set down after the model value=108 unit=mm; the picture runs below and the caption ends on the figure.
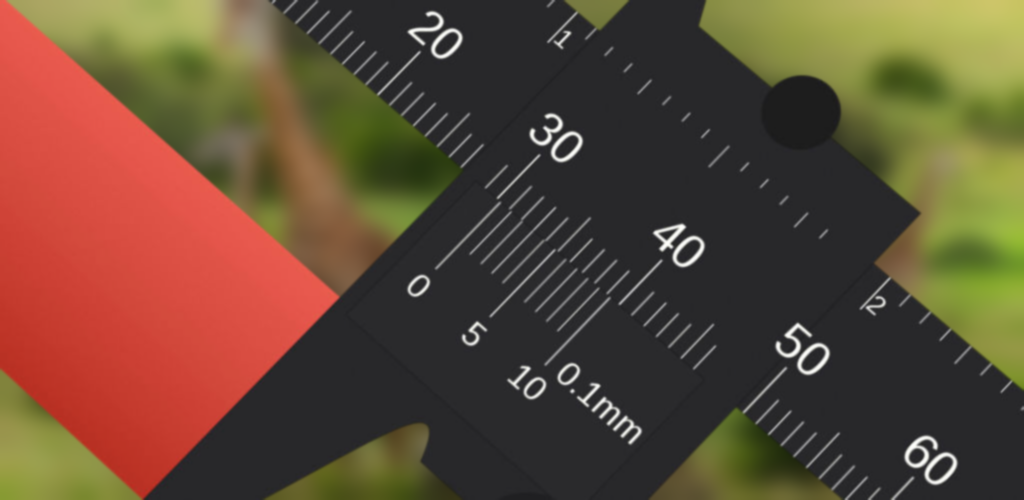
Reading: value=30.3 unit=mm
